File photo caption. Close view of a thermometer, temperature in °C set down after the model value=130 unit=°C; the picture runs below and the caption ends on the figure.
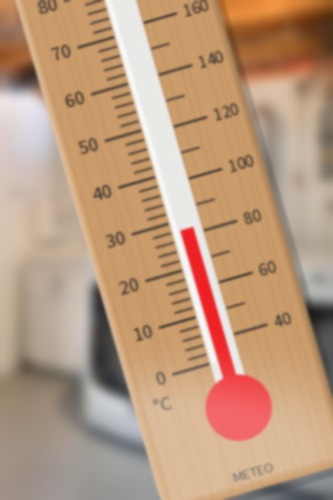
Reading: value=28 unit=°C
